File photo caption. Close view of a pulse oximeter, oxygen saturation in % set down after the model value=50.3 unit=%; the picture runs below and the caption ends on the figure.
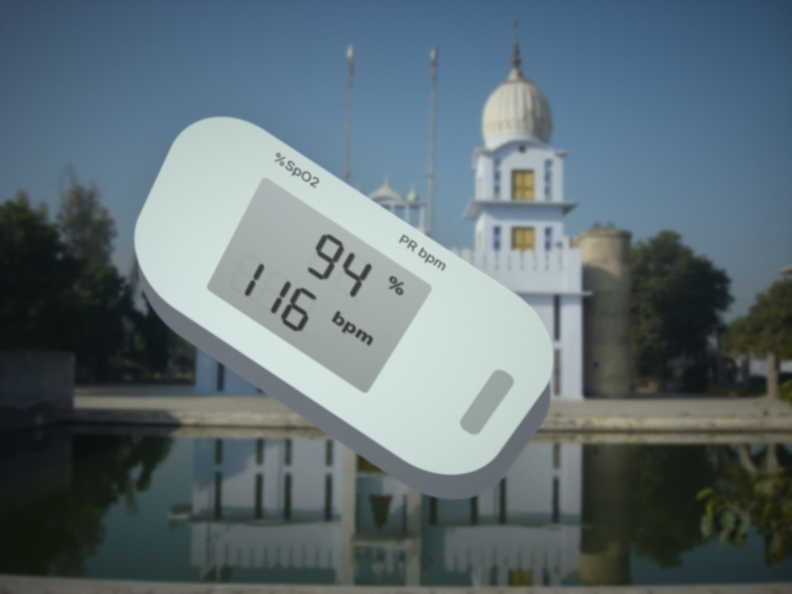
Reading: value=94 unit=%
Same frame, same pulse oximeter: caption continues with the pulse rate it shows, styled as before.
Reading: value=116 unit=bpm
